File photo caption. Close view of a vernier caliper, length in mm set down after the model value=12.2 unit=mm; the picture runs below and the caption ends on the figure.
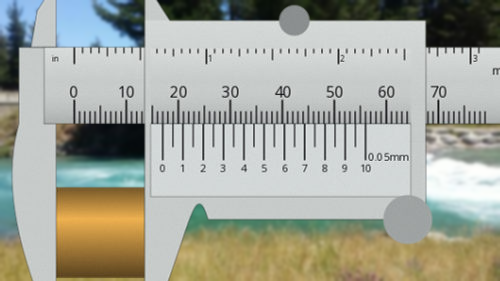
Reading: value=17.0 unit=mm
